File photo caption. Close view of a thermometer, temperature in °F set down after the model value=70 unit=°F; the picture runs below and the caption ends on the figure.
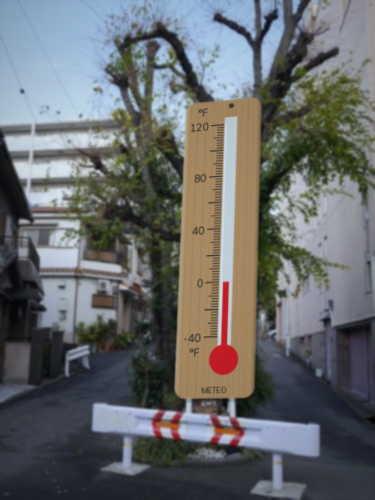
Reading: value=0 unit=°F
